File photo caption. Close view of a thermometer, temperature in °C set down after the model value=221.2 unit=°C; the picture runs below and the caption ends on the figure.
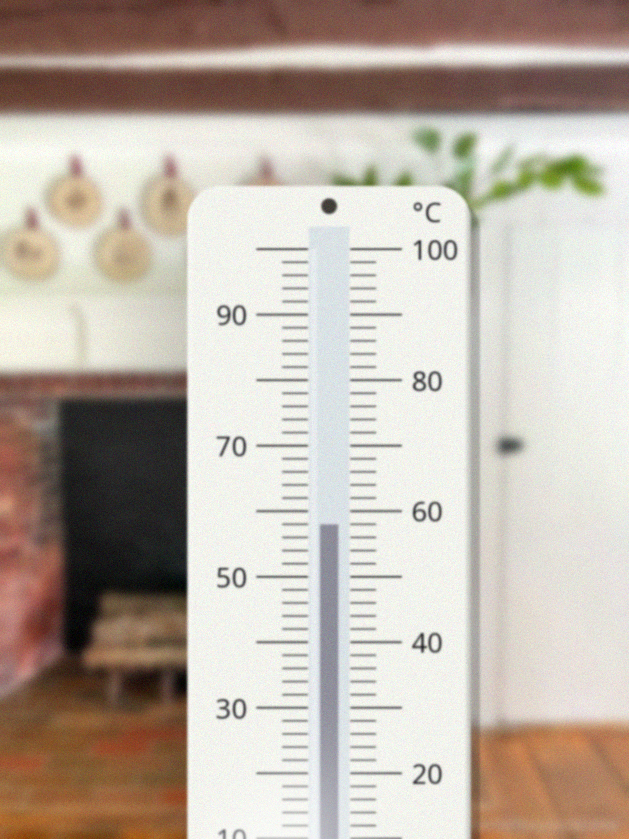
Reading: value=58 unit=°C
